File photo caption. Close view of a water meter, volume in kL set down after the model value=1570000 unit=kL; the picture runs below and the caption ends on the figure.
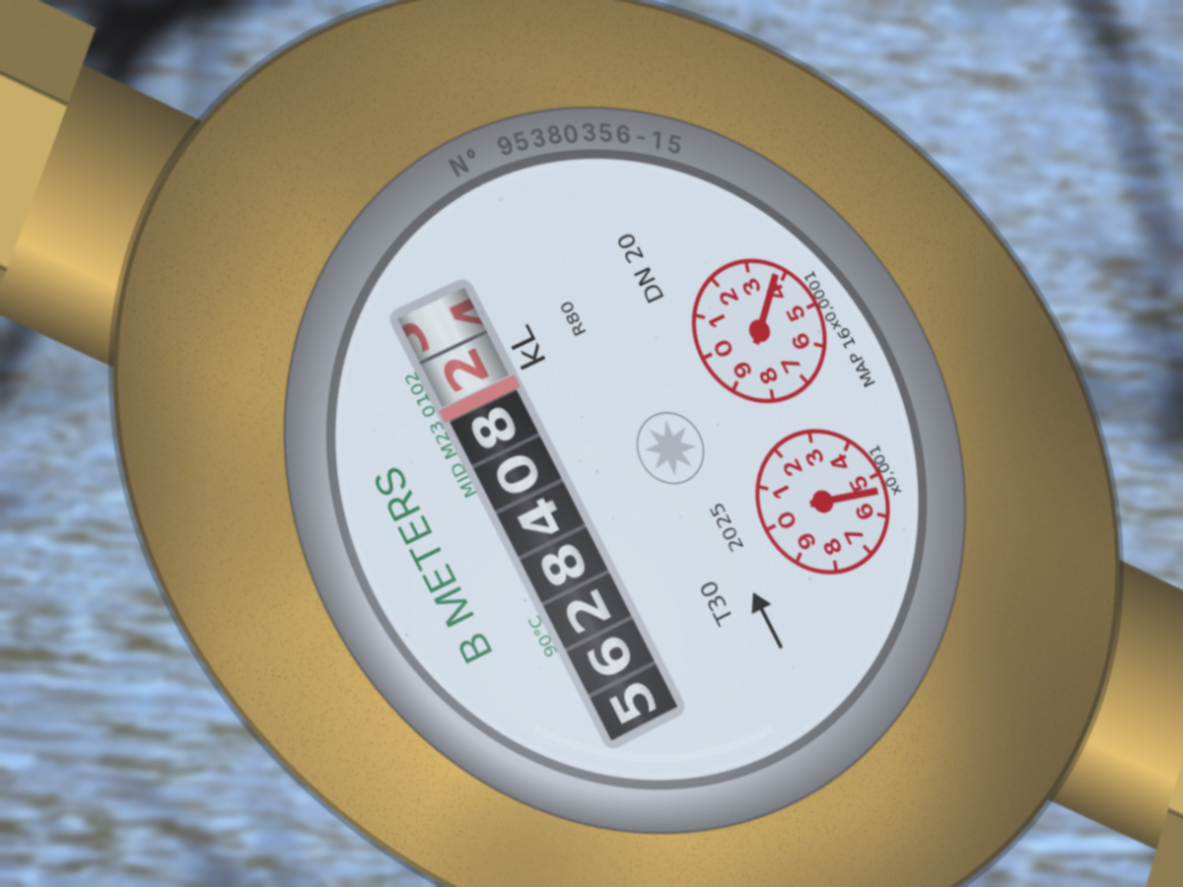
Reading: value=5628408.2353 unit=kL
